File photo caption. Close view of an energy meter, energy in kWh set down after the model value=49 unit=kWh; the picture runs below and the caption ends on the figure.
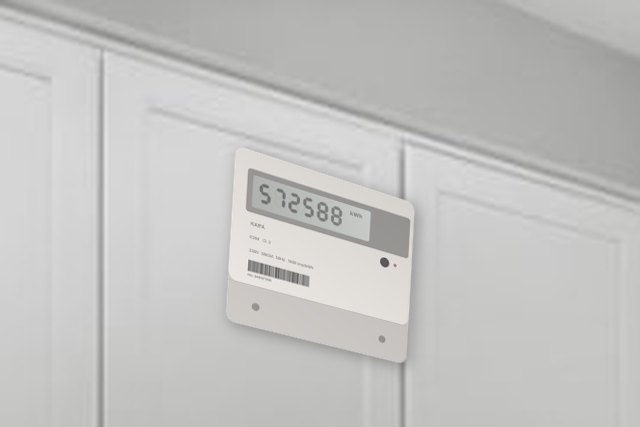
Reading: value=572588 unit=kWh
